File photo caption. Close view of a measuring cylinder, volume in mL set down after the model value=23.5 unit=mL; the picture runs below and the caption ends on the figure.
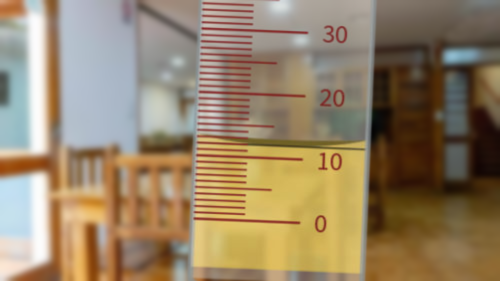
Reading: value=12 unit=mL
